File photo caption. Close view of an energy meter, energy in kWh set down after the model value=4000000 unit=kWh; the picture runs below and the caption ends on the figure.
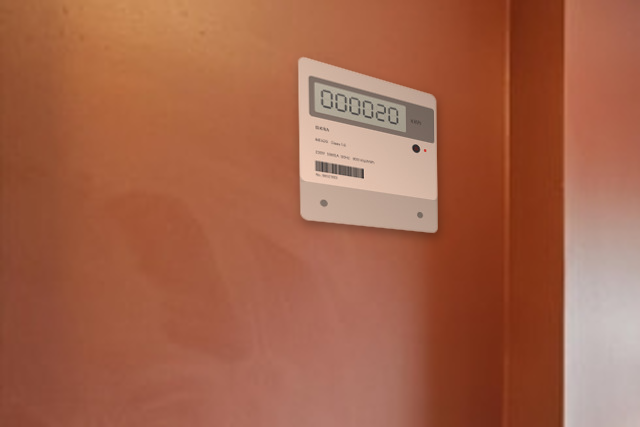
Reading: value=20 unit=kWh
